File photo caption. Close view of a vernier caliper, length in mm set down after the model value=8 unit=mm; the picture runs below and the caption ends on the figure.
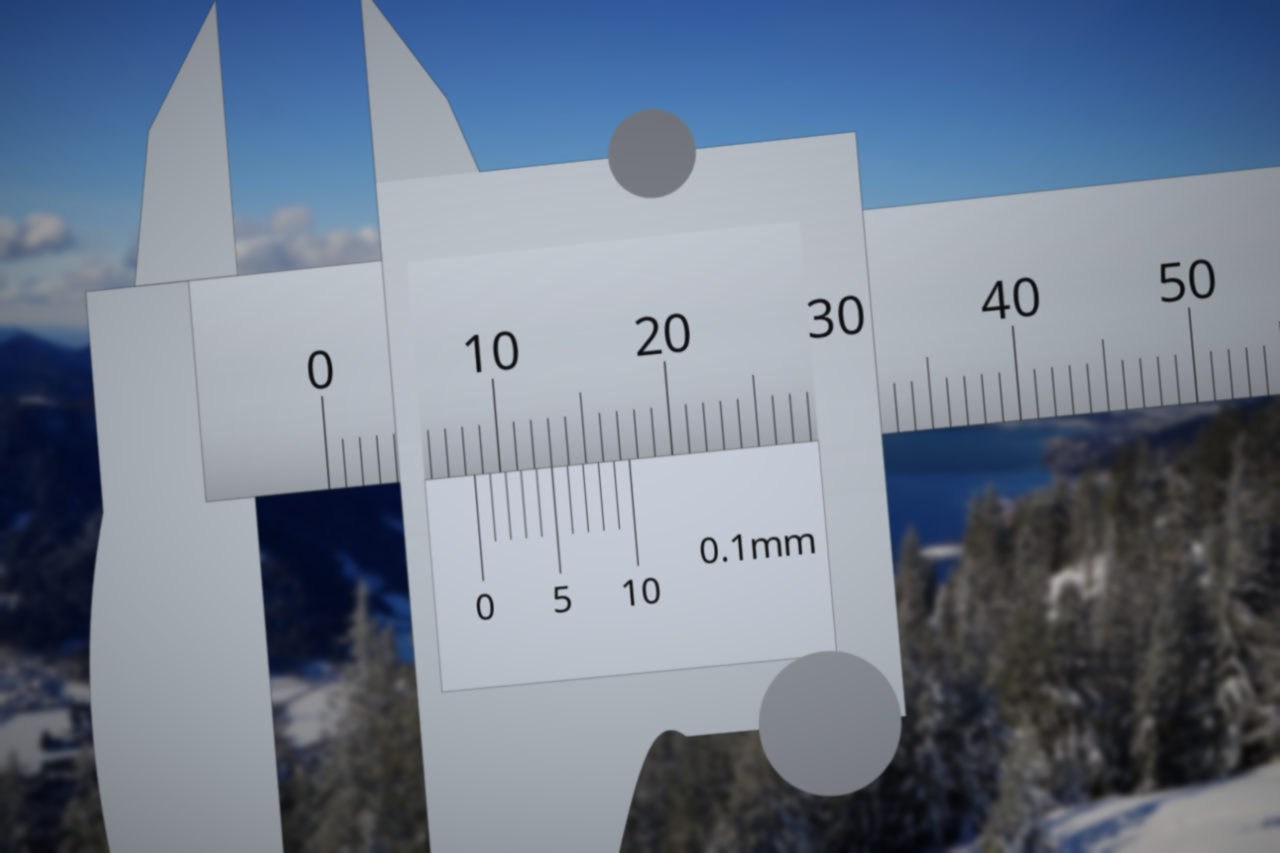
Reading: value=8.5 unit=mm
